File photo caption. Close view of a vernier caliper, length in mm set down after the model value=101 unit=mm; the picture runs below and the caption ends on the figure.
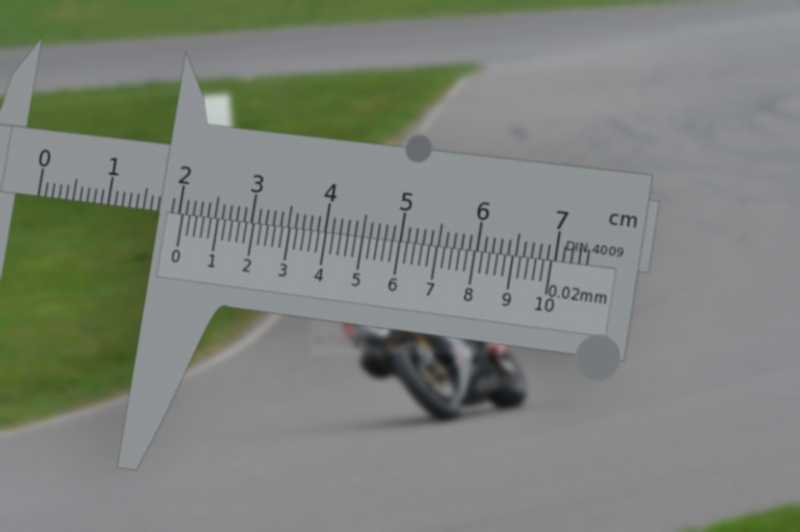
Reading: value=20.5 unit=mm
